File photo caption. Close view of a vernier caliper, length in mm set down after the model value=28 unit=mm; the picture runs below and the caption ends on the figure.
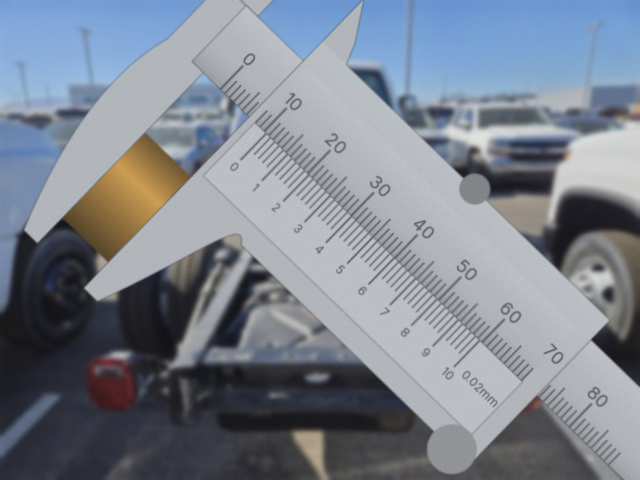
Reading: value=10.5 unit=mm
